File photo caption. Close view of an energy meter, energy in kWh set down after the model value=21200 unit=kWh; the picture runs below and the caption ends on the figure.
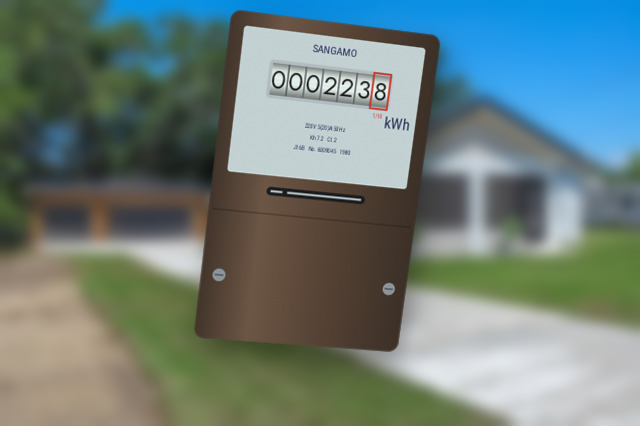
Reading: value=223.8 unit=kWh
